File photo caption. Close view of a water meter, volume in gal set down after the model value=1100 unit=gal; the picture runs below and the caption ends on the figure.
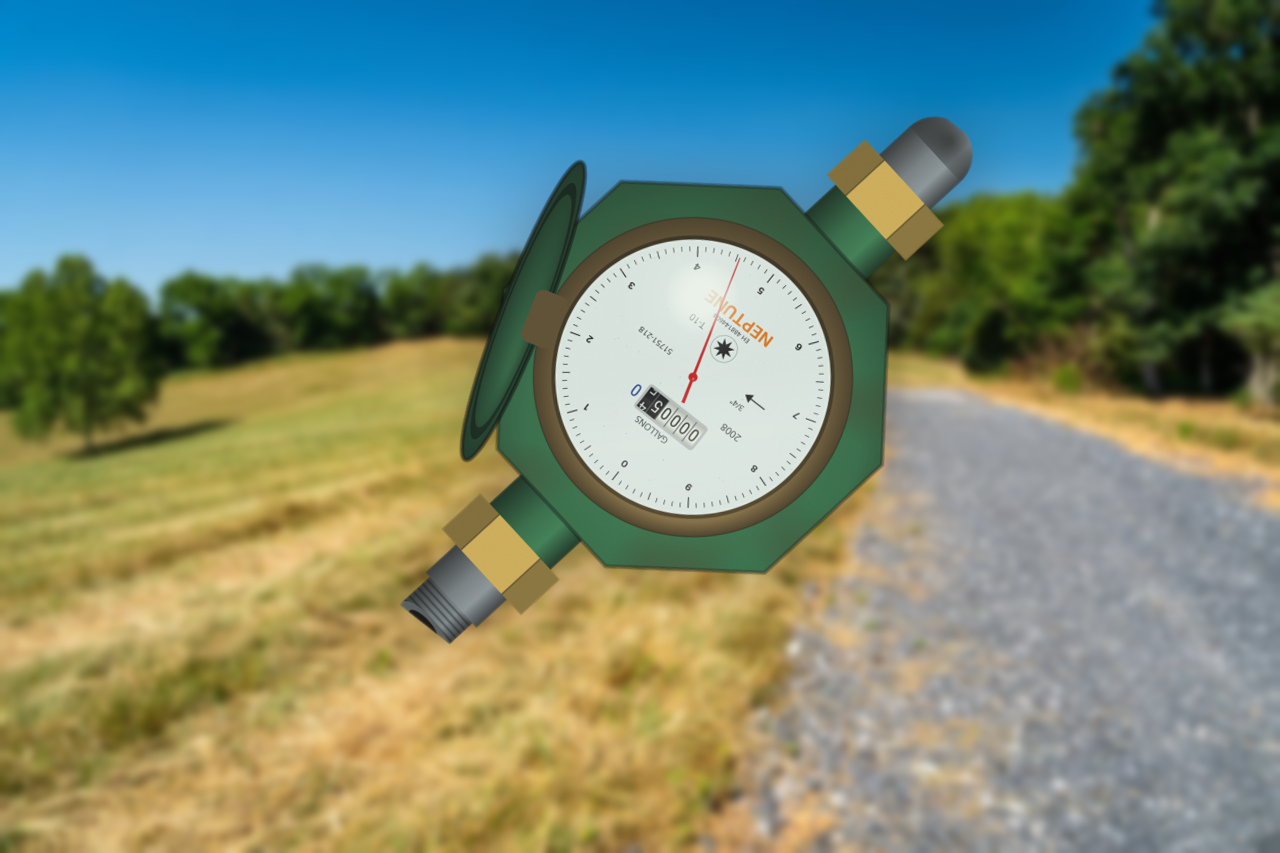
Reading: value=544.5 unit=gal
